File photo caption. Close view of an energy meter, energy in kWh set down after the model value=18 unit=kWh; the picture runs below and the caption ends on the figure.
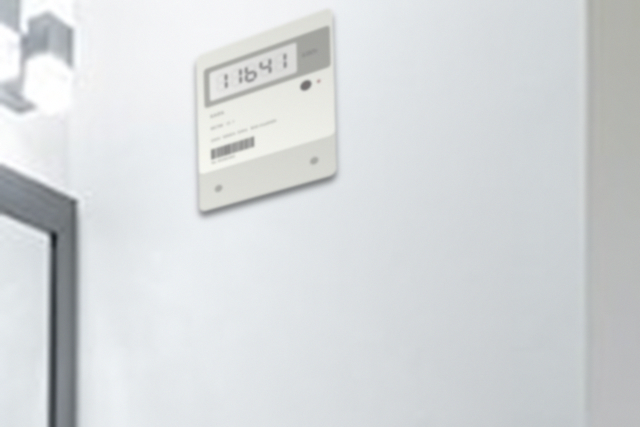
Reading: value=11641 unit=kWh
